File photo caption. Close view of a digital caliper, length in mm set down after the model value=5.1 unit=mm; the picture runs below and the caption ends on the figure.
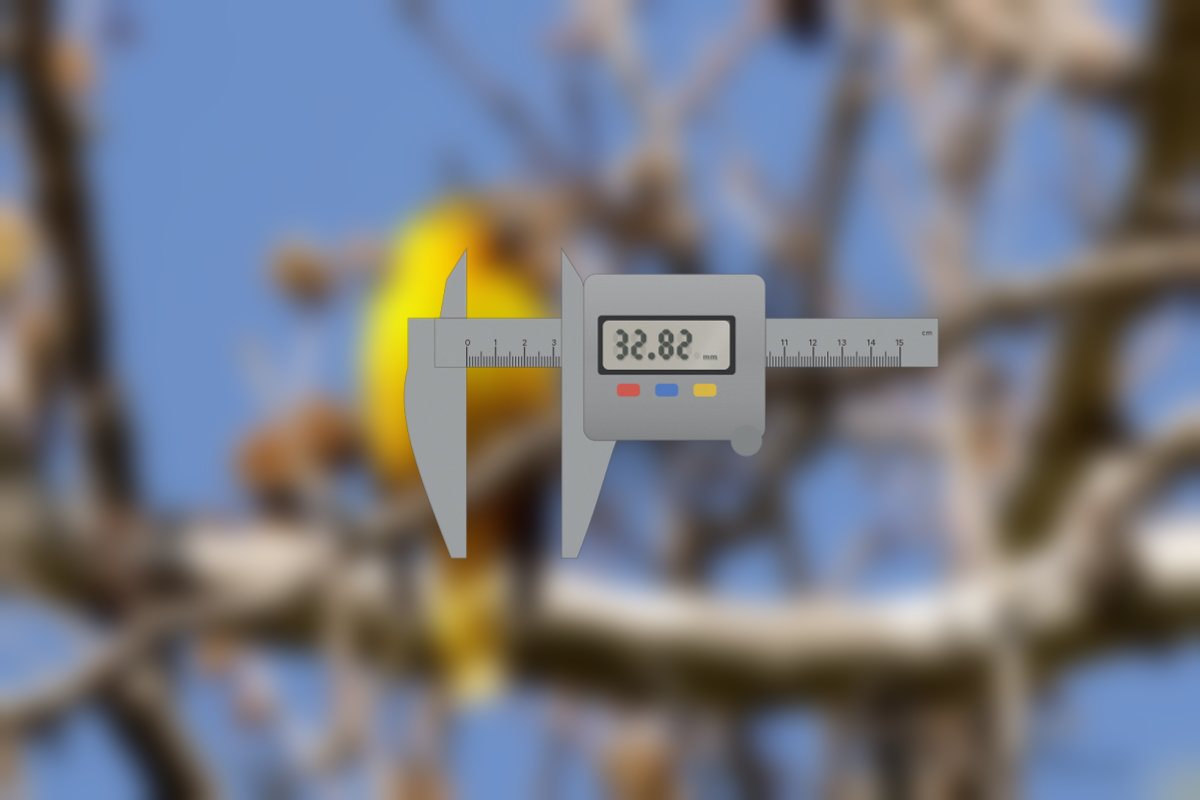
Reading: value=32.82 unit=mm
